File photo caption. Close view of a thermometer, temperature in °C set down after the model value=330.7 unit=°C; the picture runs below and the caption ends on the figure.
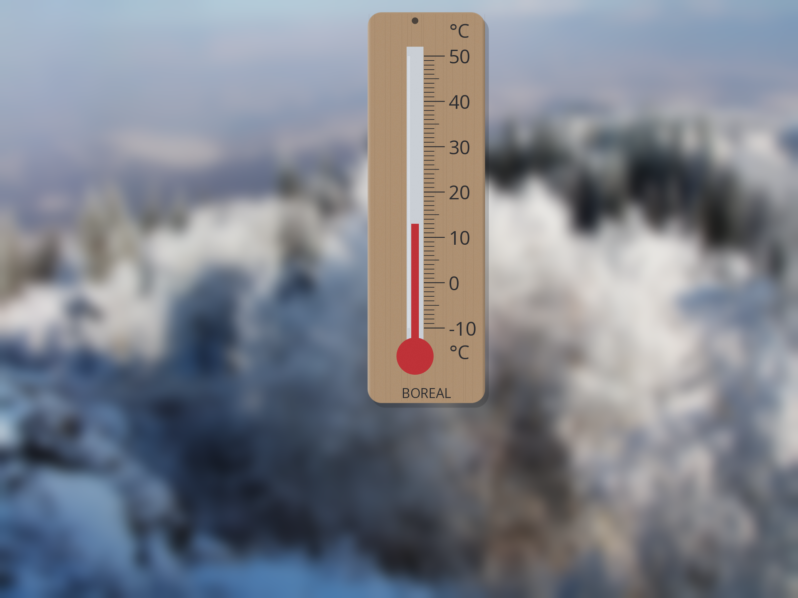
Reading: value=13 unit=°C
